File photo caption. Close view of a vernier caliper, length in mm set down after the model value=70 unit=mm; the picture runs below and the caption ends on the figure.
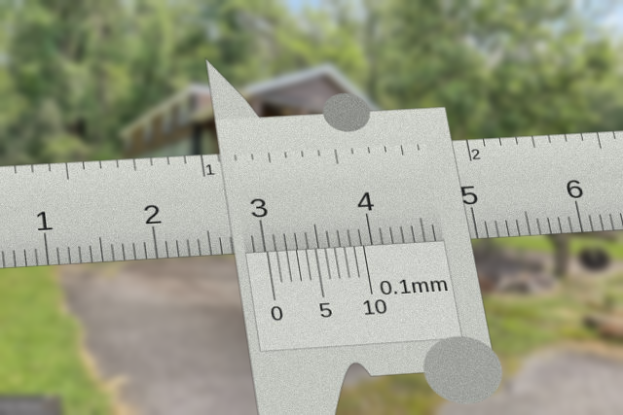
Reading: value=30.2 unit=mm
